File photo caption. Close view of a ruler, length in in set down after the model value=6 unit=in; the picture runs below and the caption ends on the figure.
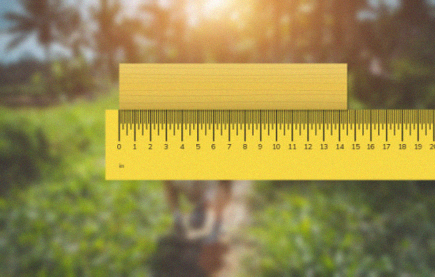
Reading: value=14.5 unit=in
